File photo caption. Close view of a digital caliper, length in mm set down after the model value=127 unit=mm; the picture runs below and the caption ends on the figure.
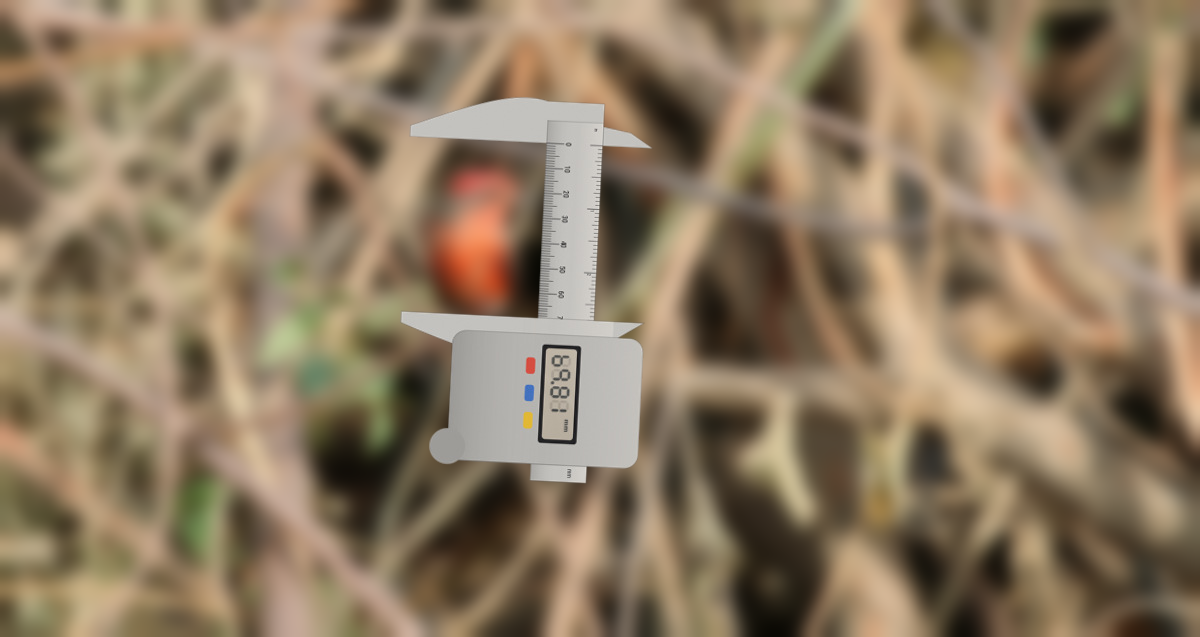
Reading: value=69.81 unit=mm
